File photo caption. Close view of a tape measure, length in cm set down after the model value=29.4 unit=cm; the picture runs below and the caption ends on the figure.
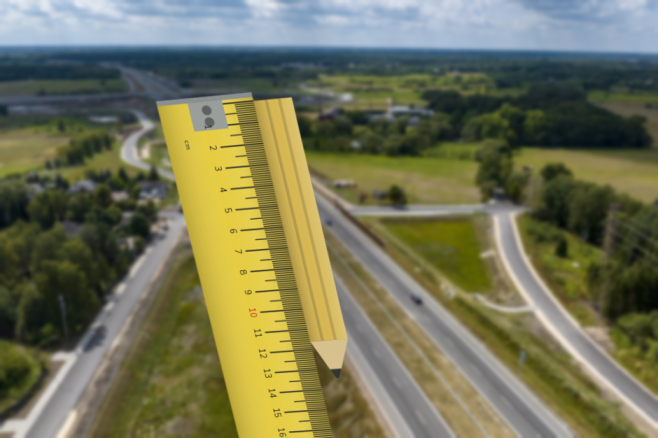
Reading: value=13.5 unit=cm
